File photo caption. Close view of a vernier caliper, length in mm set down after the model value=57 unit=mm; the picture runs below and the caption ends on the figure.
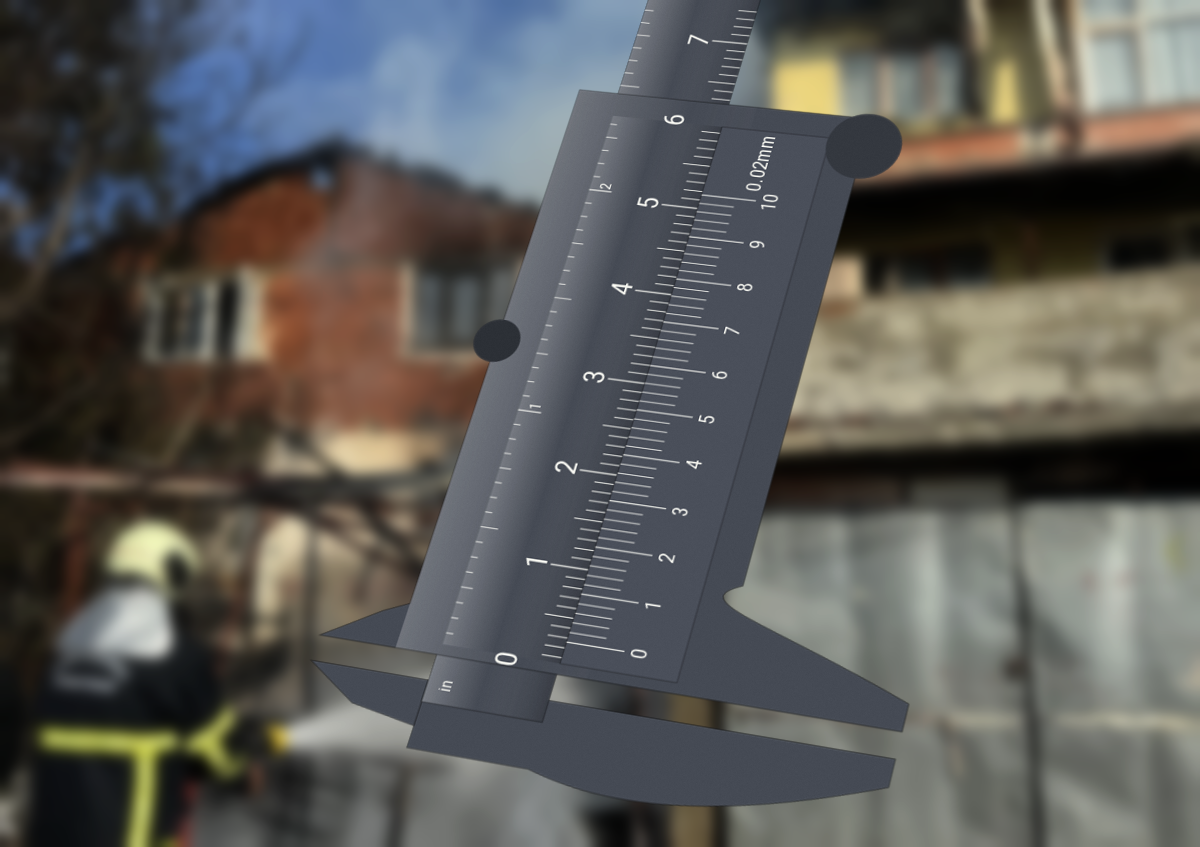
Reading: value=2.6 unit=mm
